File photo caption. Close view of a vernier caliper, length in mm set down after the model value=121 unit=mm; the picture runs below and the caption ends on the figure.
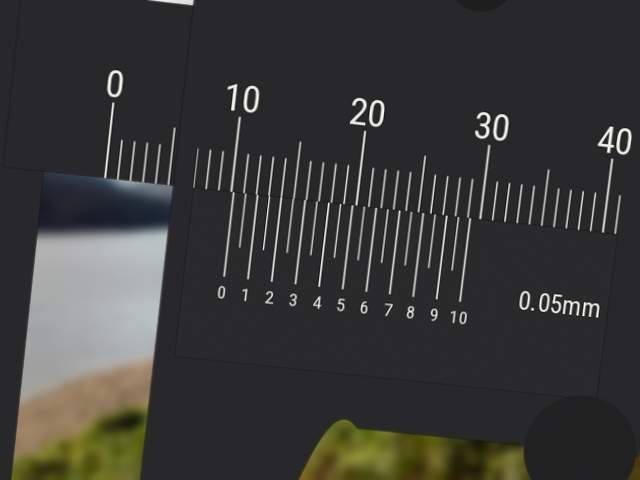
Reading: value=10.2 unit=mm
